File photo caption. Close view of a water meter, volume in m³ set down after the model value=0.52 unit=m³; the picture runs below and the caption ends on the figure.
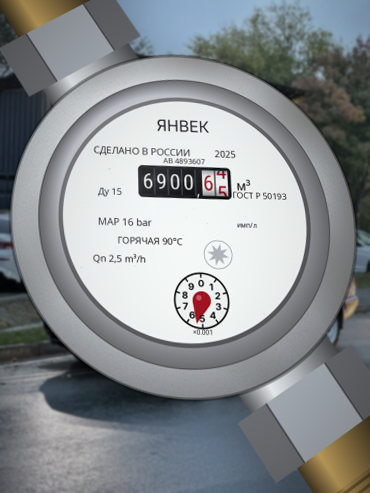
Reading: value=6900.645 unit=m³
